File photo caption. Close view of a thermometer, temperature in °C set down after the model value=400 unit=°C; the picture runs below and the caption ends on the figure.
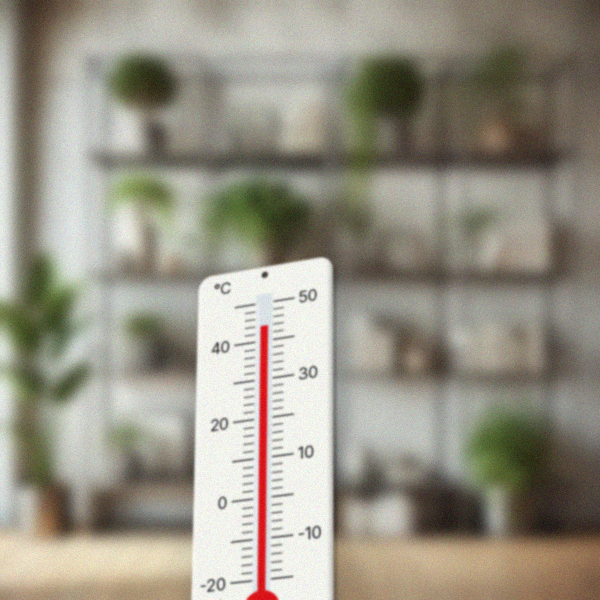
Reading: value=44 unit=°C
